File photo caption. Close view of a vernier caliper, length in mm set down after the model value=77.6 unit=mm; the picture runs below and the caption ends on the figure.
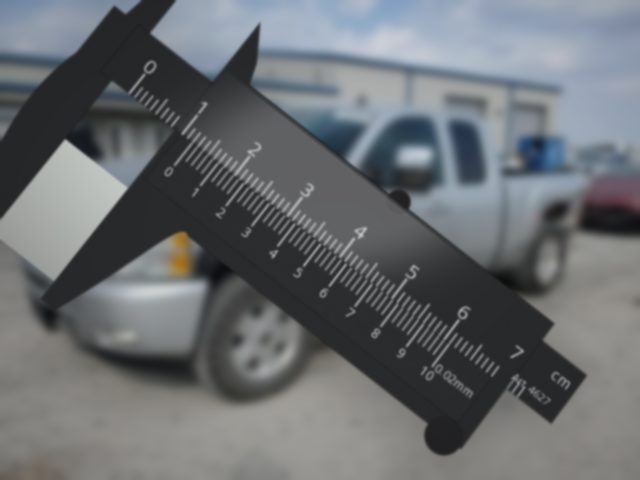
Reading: value=12.0 unit=mm
